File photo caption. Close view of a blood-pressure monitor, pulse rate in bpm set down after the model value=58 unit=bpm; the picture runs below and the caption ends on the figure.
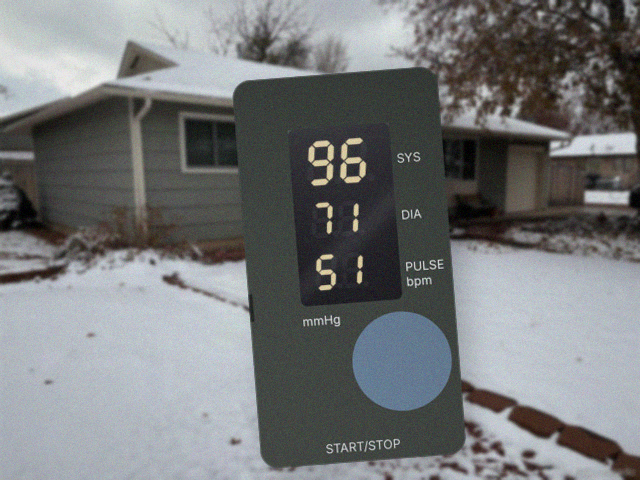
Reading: value=51 unit=bpm
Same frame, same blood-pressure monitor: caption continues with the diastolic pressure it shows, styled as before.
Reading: value=71 unit=mmHg
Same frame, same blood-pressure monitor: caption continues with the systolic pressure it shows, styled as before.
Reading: value=96 unit=mmHg
